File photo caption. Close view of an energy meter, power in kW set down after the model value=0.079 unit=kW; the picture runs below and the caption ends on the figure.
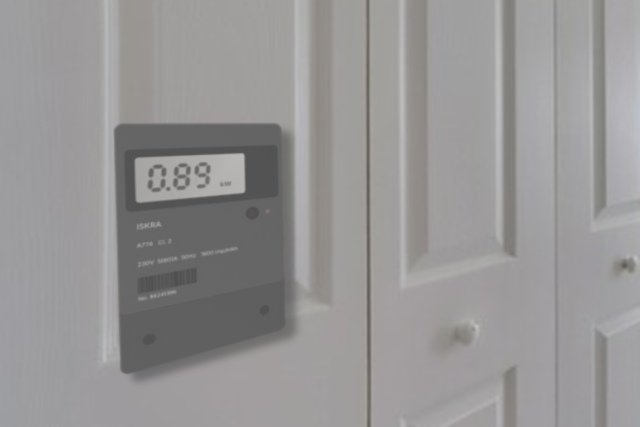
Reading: value=0.89 unit=kW
